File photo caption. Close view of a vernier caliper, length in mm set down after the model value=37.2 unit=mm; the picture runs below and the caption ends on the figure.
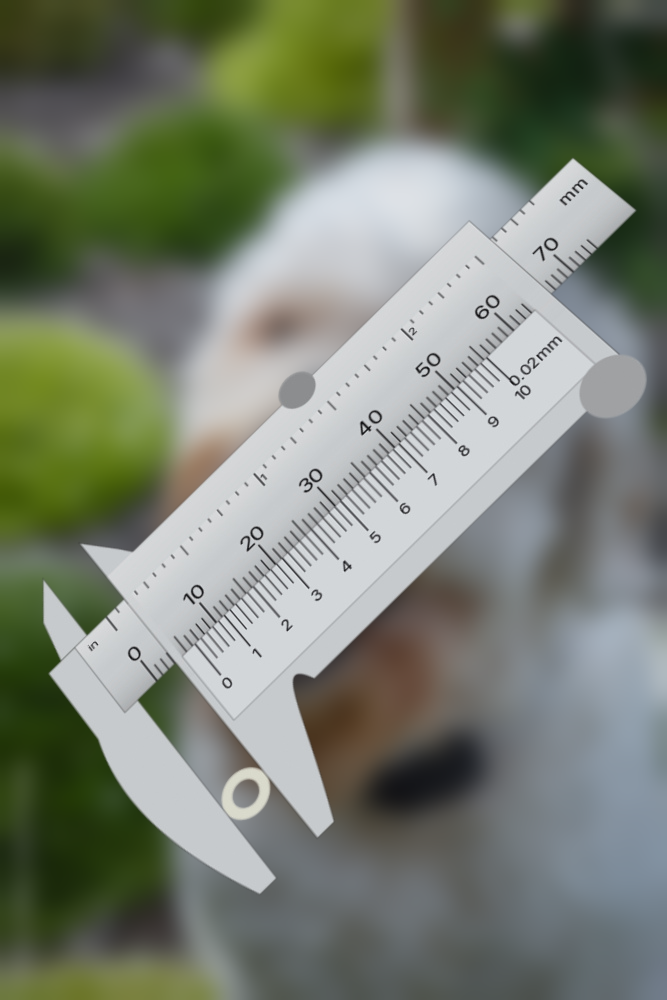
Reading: value=6.4 unit=mm
